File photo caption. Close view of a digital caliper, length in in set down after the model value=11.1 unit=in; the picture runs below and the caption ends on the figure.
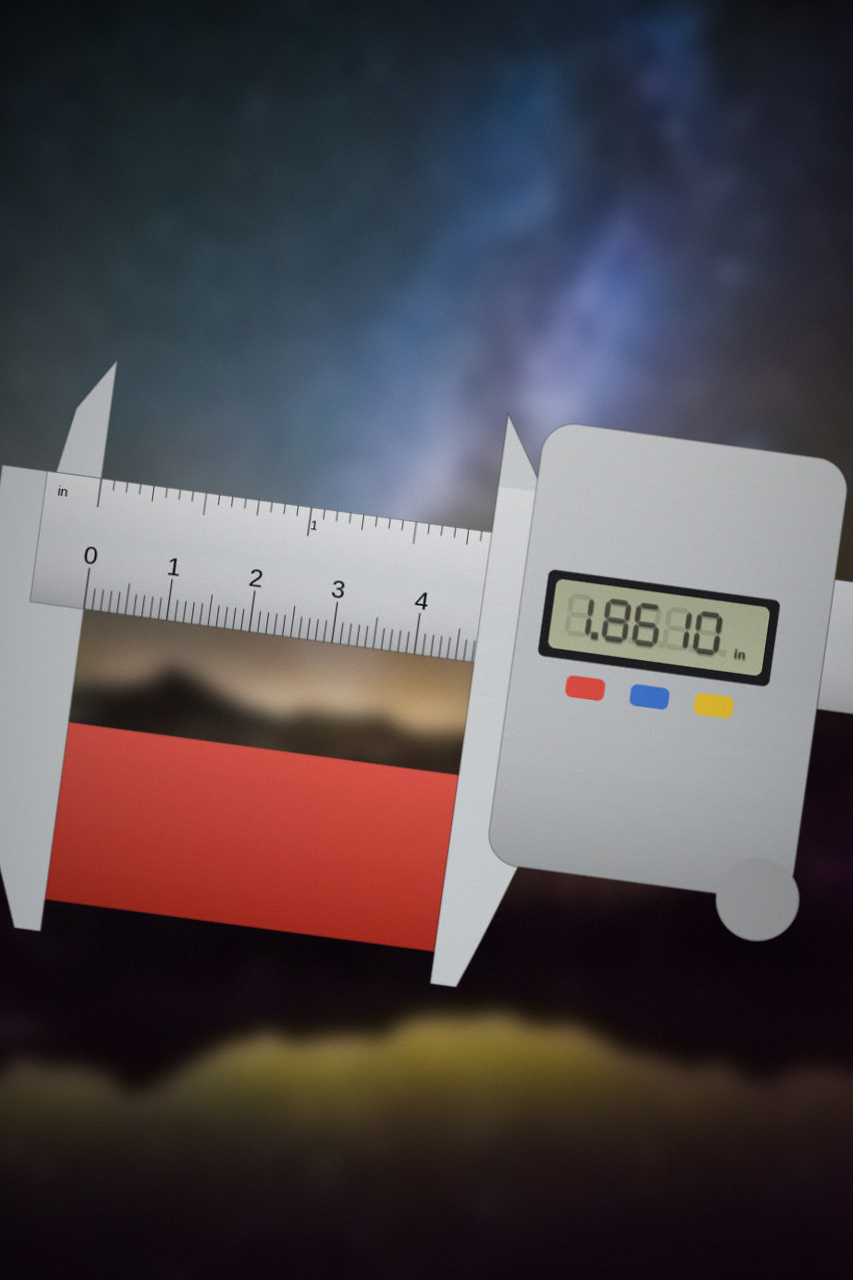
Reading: value=1.8610 unit=in
